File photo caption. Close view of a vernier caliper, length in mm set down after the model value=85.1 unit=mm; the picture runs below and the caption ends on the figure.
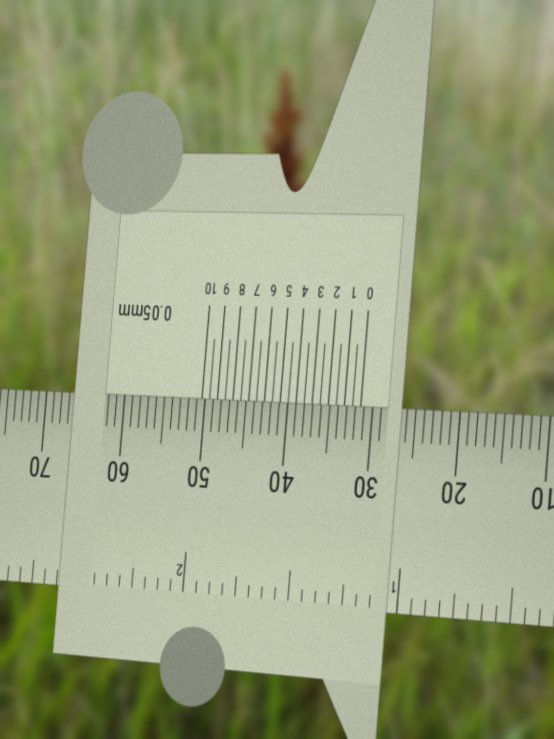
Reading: value=31.4 unit=mm
